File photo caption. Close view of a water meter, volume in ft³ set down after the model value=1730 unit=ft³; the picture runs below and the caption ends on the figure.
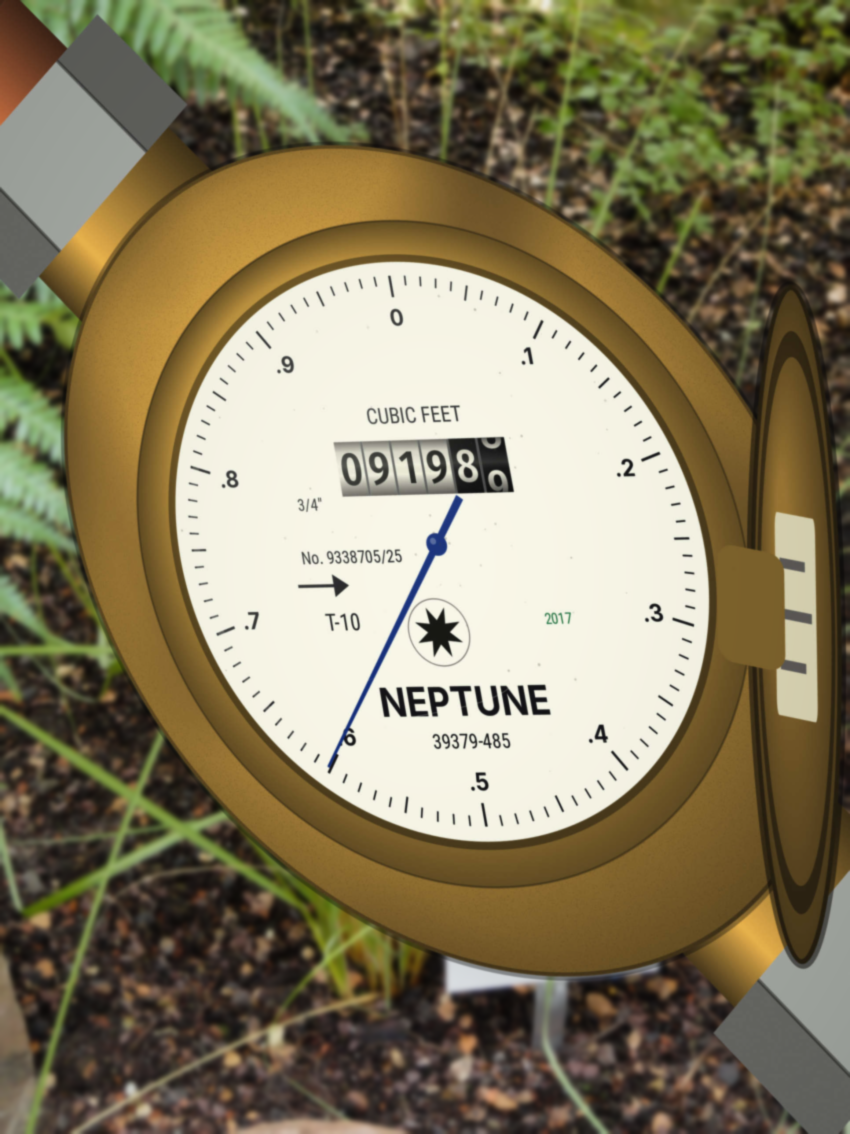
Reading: value=91988.60 unit=ft³
